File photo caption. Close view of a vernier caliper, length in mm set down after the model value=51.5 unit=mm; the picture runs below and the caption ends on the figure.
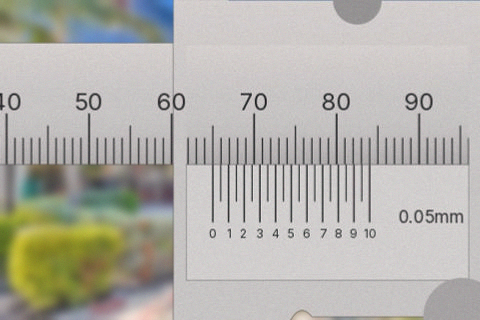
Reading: value=65.0 unit=mm
